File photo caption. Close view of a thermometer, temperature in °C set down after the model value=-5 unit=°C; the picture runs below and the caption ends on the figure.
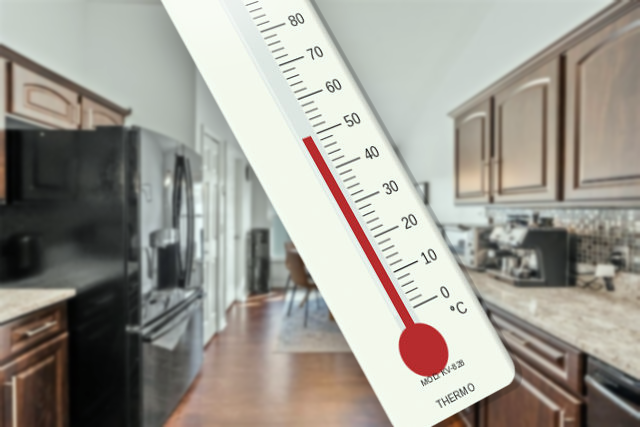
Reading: value=50 unit=°C
